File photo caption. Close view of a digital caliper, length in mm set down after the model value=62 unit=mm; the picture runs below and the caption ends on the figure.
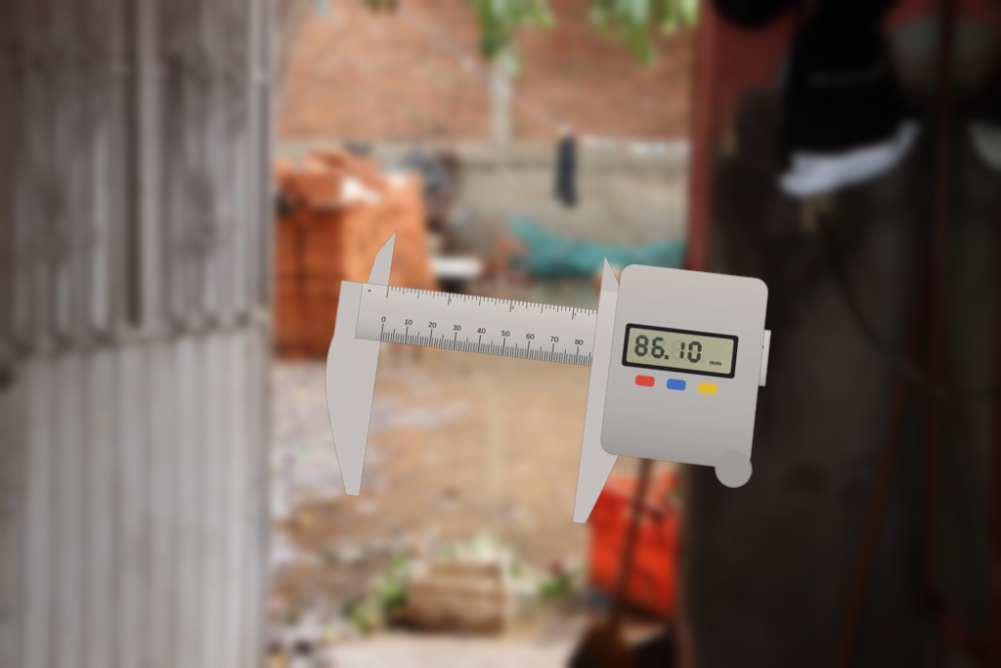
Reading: value=86.10 unit=mm
